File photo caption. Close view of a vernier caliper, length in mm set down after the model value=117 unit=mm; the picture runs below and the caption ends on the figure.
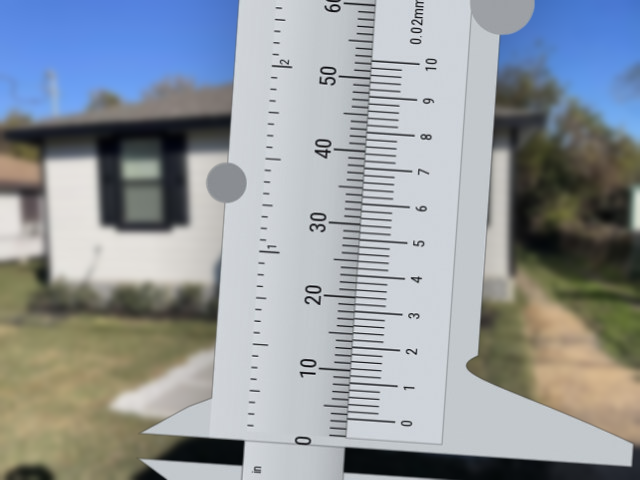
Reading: value=3.4 unit=mm
